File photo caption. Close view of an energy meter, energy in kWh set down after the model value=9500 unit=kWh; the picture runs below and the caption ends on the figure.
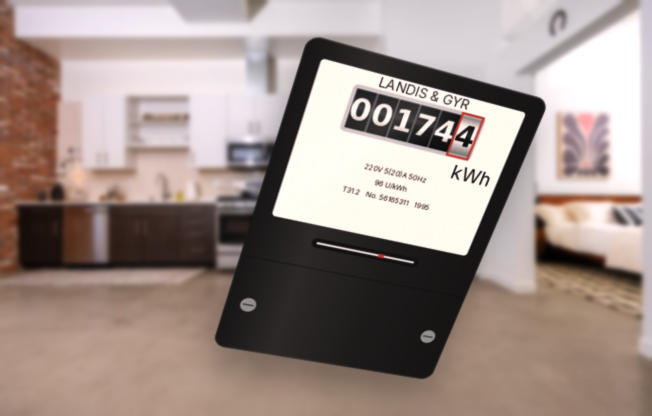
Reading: value=174.4 unit=kWh
